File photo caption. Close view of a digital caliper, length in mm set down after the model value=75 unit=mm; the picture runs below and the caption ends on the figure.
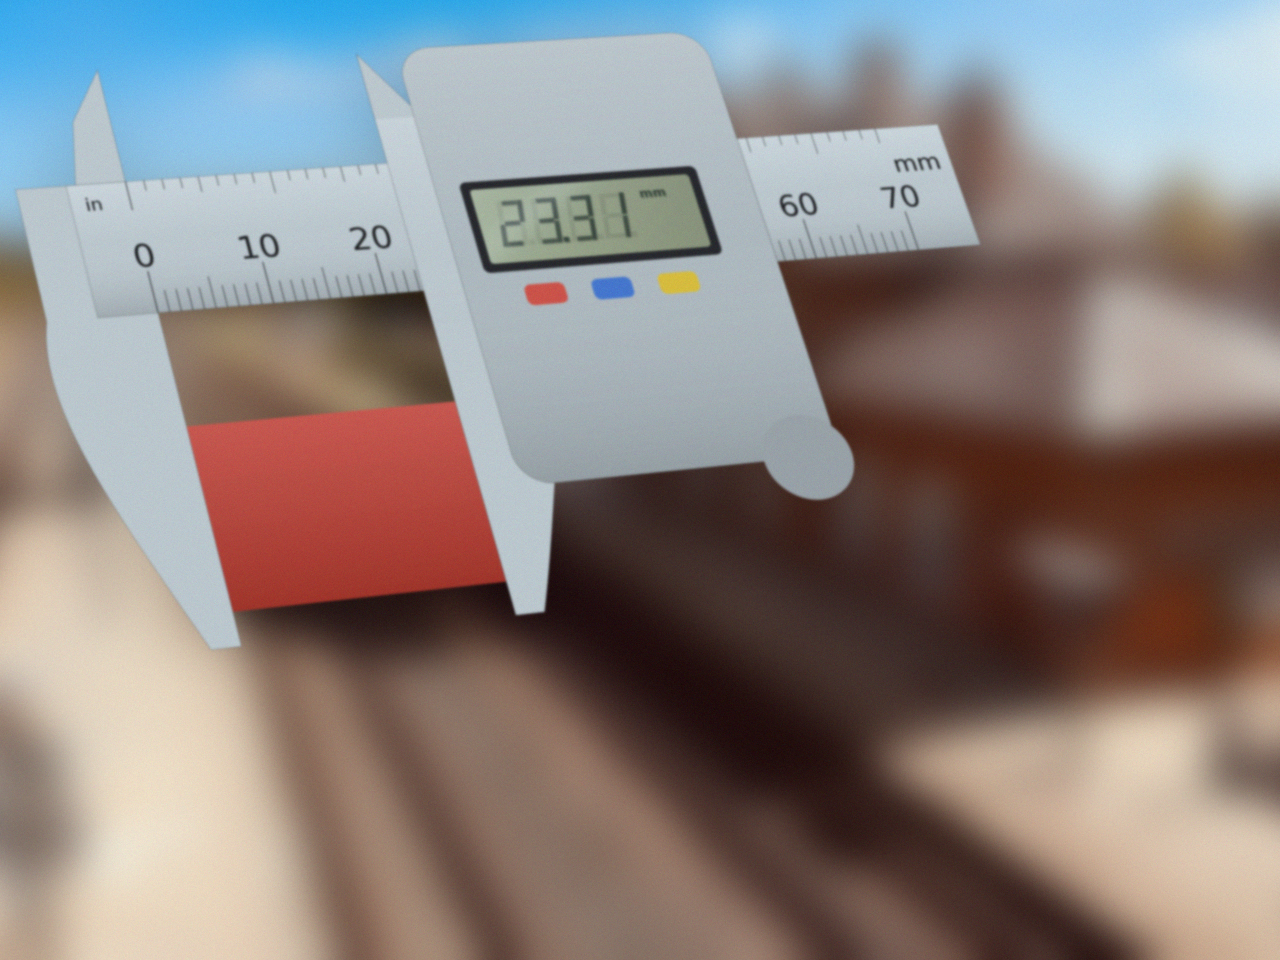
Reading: value=23.31 unit=mm
